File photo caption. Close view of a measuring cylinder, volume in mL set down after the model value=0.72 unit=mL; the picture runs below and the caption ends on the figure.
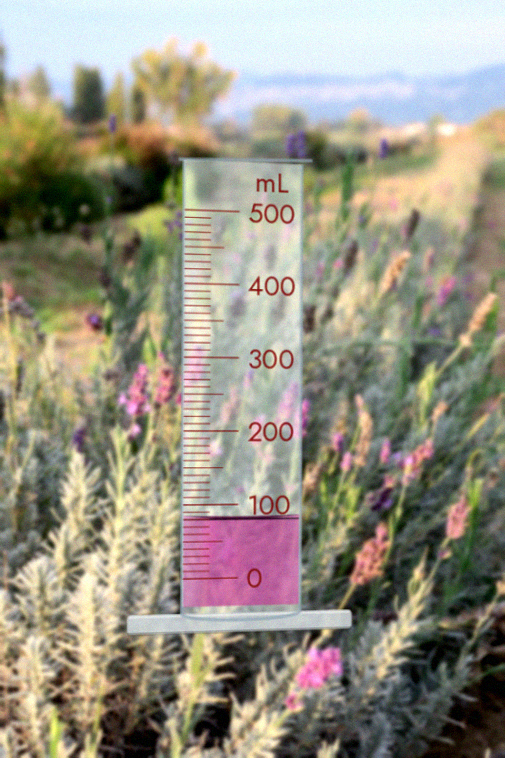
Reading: value=80 unit=mL
